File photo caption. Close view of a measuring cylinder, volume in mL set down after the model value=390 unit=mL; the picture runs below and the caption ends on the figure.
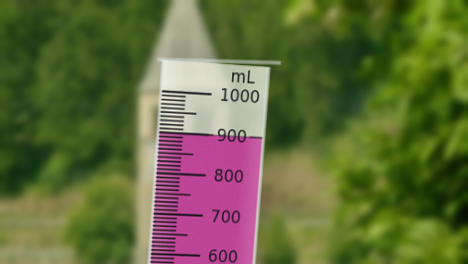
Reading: value=900 unit=mL
